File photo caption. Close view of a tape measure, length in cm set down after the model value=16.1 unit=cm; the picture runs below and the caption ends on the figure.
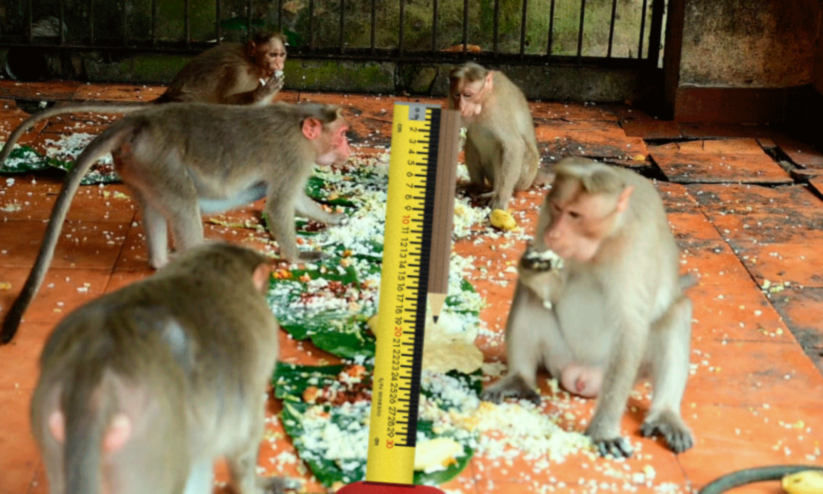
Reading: value=19 unit=cm
